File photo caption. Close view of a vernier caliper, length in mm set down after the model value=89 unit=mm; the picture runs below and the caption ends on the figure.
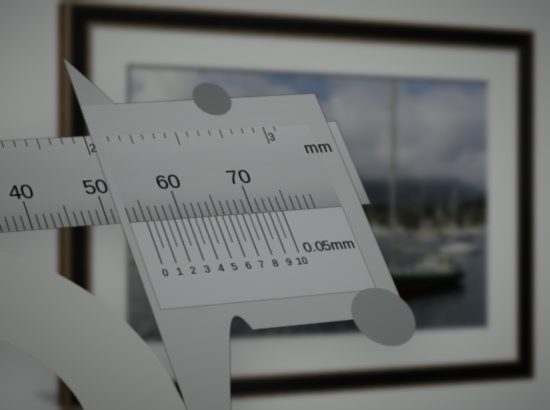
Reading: value=55.2 unit=mm
